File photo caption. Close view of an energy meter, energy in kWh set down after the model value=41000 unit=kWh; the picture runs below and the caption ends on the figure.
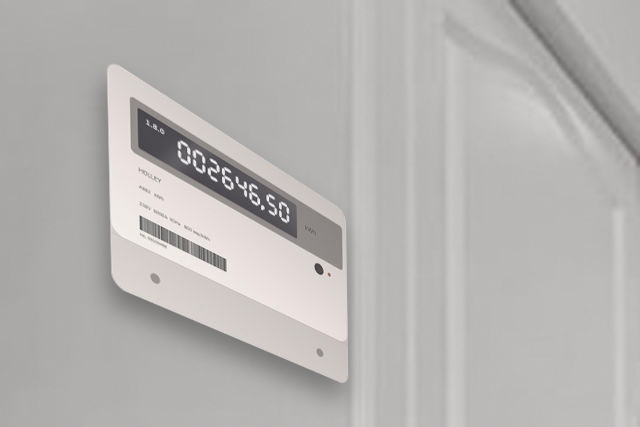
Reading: value=2646.50 unit=kWh
